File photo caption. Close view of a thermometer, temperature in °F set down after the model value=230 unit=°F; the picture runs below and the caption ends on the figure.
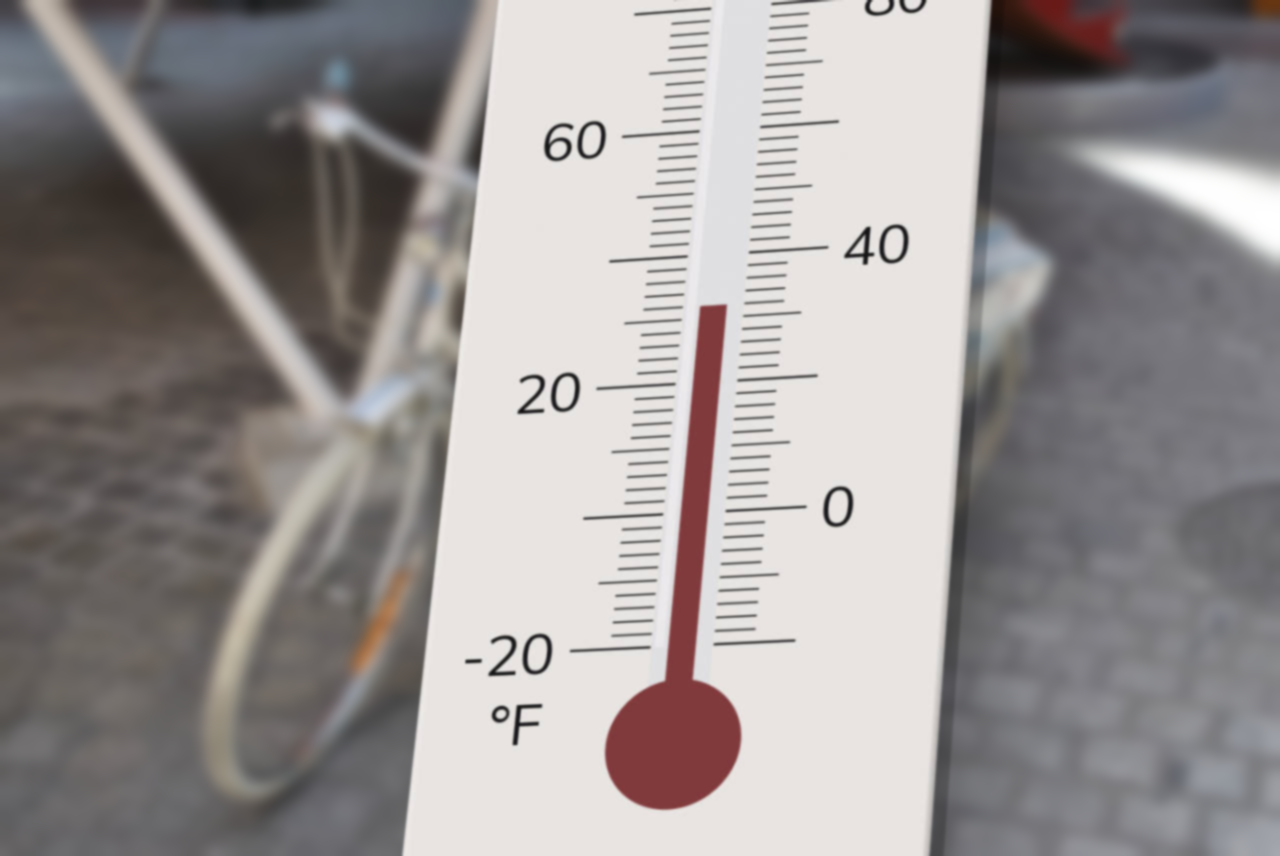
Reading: value=32 unit=°F
